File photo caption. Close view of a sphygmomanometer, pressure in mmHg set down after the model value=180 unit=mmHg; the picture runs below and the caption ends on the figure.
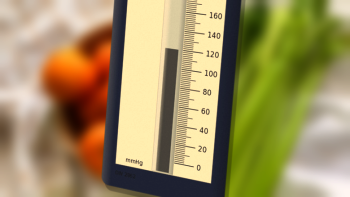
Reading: value=120 unit=mmHg
